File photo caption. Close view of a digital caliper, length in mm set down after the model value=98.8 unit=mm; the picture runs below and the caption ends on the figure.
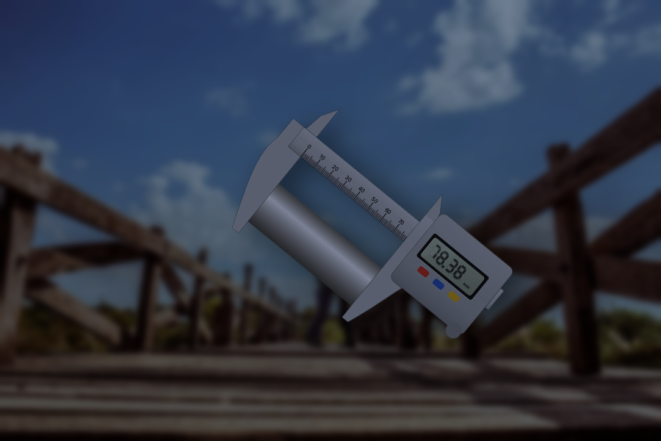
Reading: value=78.38 unit=mm
